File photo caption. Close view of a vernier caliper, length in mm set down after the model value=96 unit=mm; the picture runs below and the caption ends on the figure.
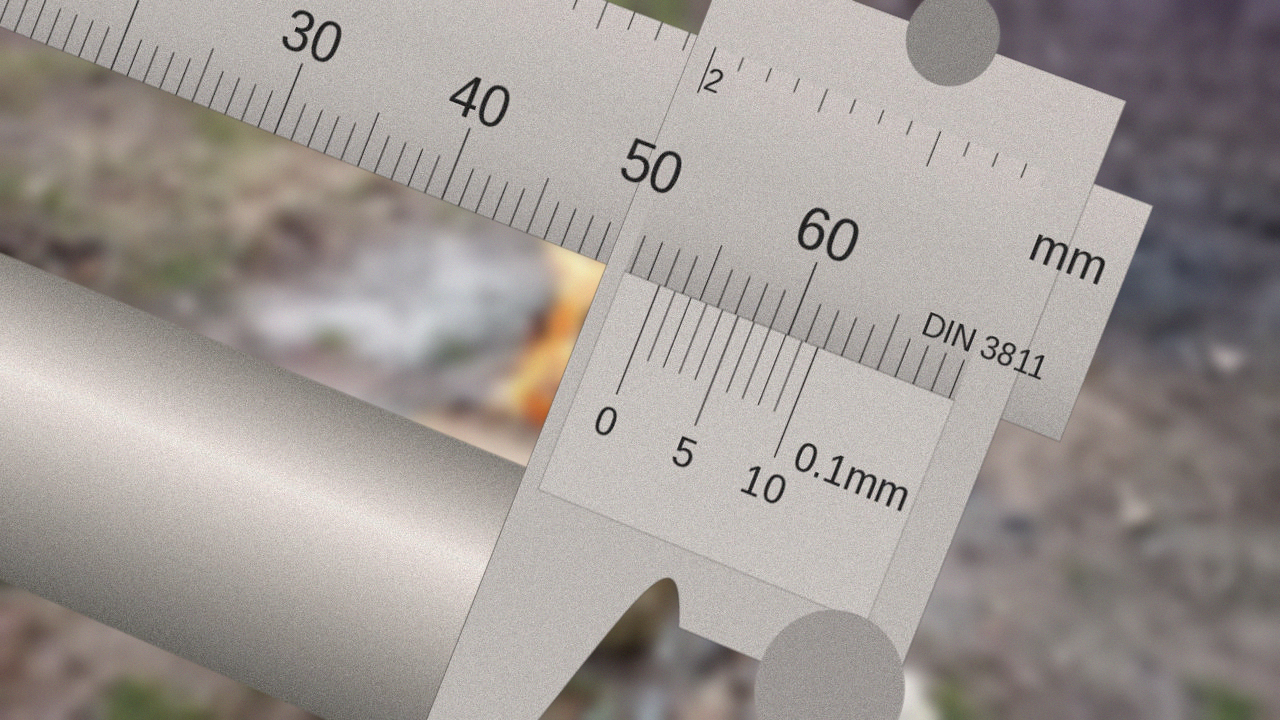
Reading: value=52.7 unit=mm
